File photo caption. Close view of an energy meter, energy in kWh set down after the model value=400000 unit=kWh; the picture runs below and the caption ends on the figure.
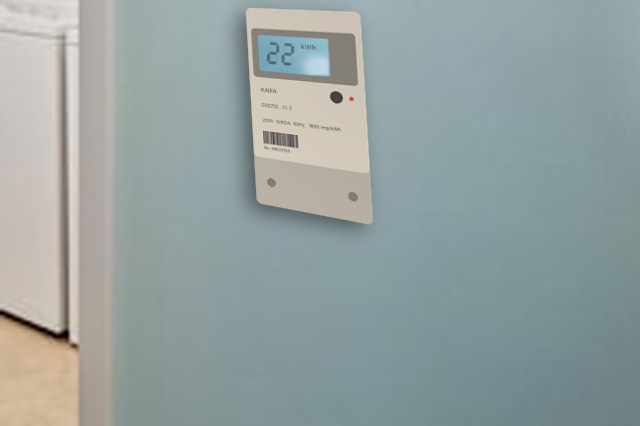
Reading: value=22 unit=kWh
